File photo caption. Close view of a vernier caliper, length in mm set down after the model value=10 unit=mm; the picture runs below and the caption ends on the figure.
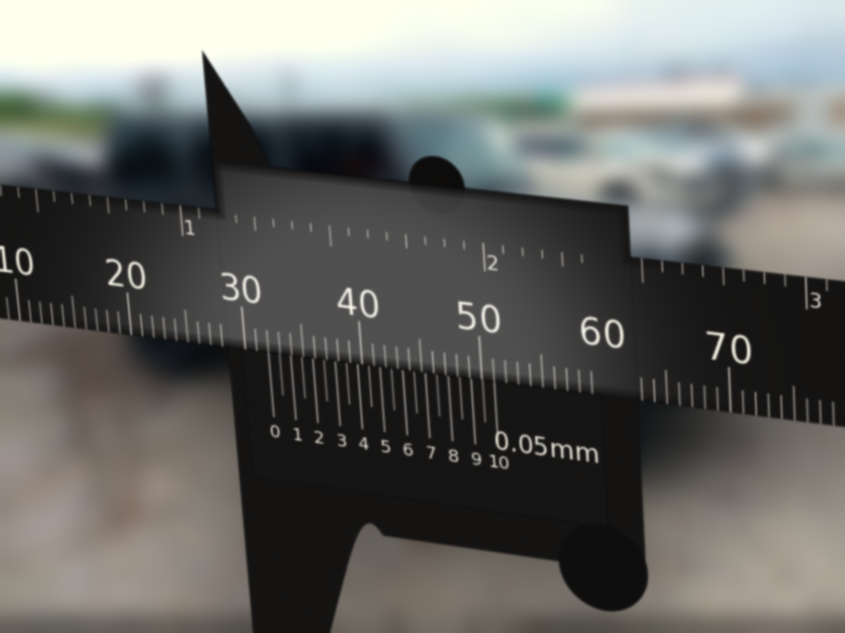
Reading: value=32.0 unit=mm
